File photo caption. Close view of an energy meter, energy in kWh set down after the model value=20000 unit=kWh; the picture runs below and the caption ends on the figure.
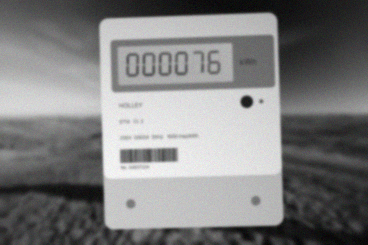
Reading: value=76 unit=kWh
